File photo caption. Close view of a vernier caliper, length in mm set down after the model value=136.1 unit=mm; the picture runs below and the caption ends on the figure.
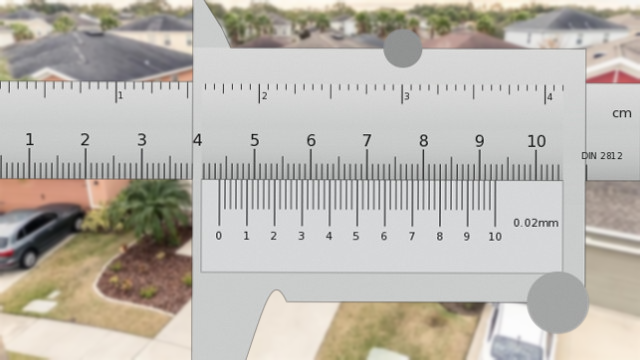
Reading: value=43.8 unit=mm
